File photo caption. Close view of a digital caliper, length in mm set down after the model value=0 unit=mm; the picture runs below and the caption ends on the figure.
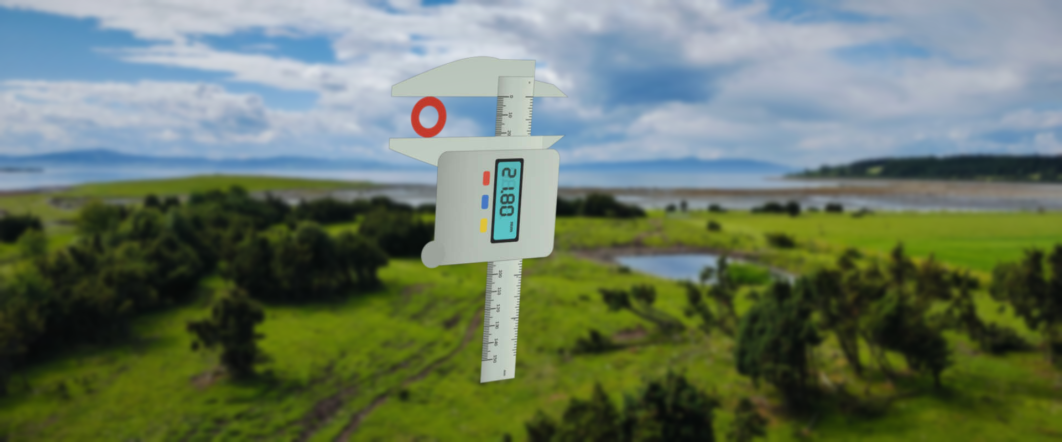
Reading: value=21.80 unit=mm
